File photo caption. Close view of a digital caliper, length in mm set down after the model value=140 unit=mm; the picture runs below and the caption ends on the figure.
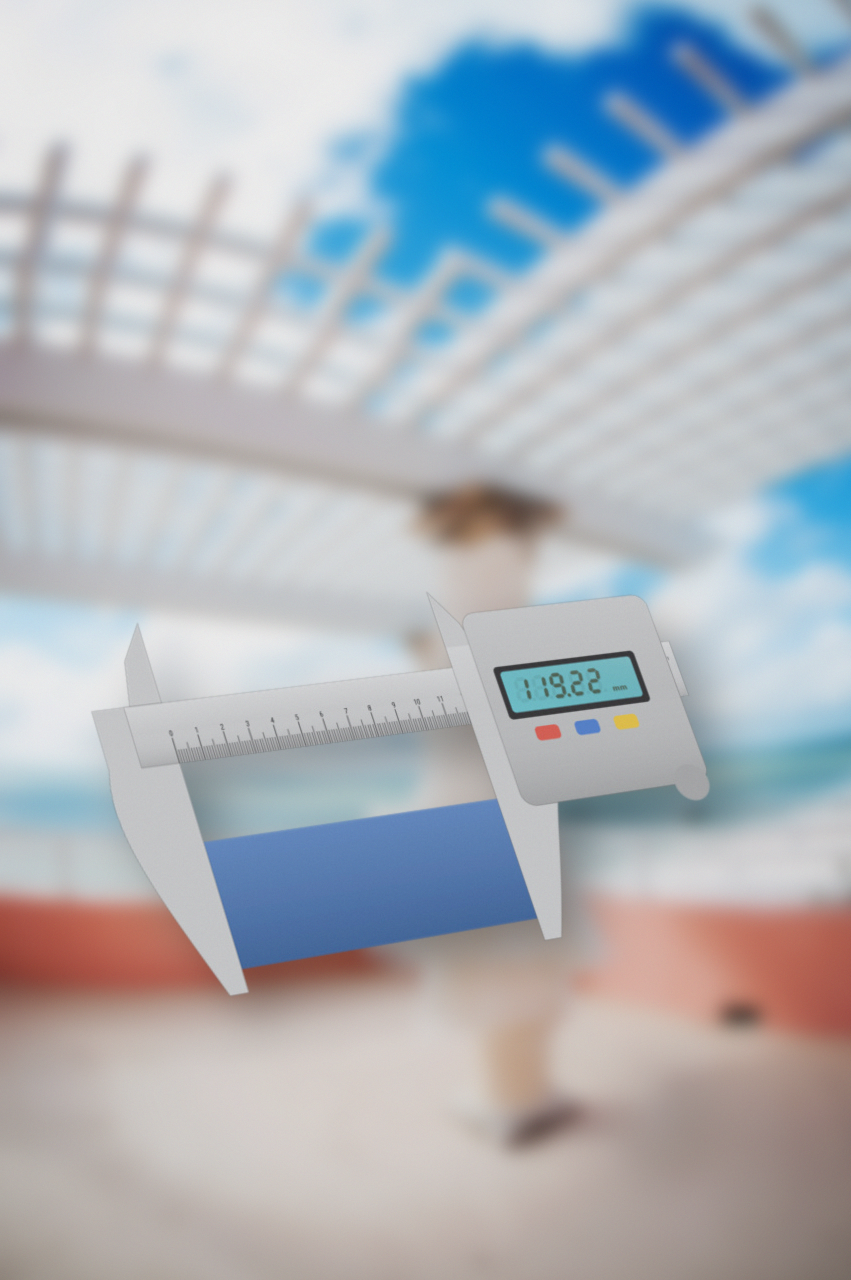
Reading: value=119.22 unit=mm
